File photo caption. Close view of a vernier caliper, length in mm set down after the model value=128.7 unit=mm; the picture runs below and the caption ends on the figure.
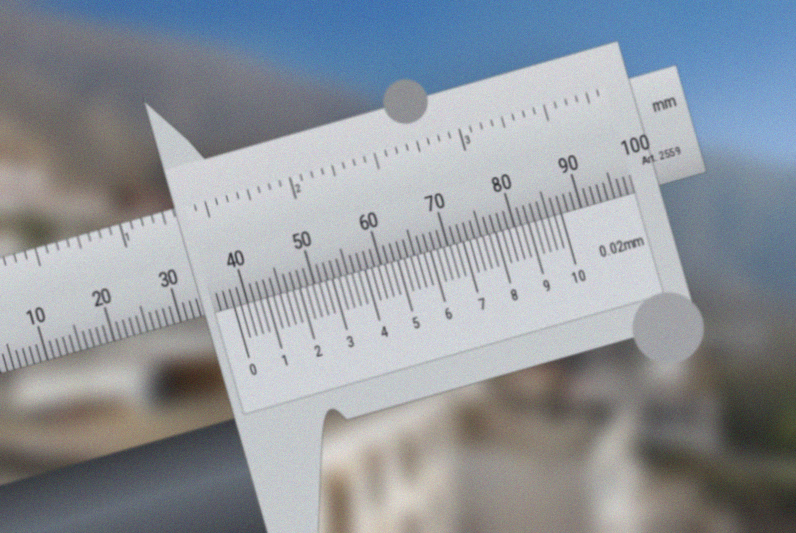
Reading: value=38.0 unit=mm
